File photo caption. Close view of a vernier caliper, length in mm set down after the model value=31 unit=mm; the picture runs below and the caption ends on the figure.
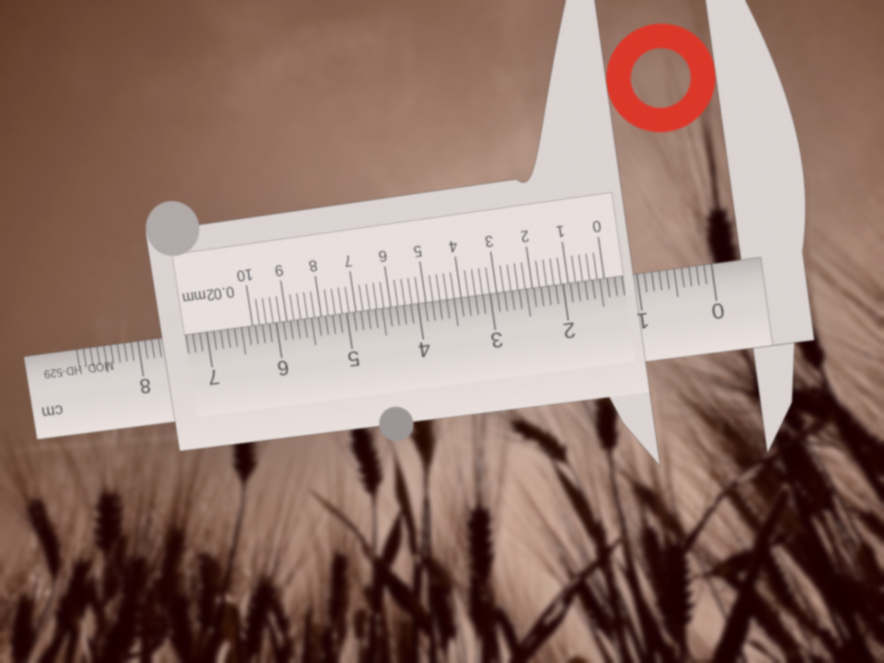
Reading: value=14.4 unit=mm
